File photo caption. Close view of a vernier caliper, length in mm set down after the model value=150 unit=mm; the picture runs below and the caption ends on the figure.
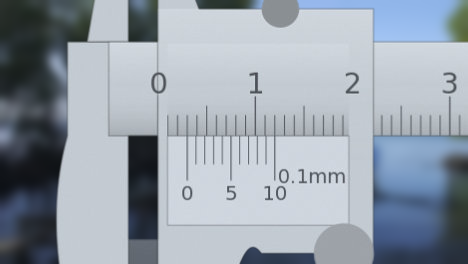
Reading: value=3.0 unit=mm
